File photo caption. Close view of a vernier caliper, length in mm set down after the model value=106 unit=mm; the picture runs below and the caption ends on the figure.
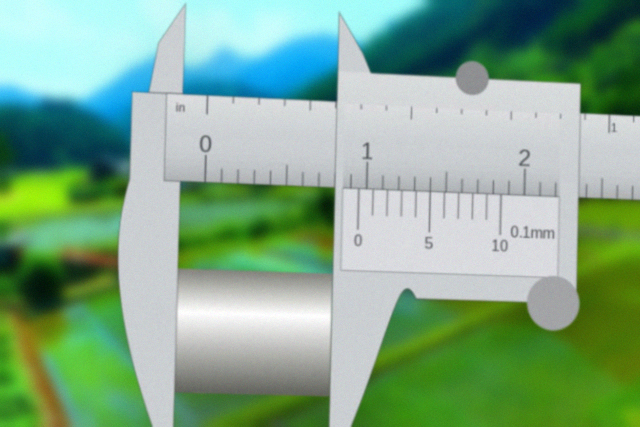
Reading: value=9.5 unit=mm
